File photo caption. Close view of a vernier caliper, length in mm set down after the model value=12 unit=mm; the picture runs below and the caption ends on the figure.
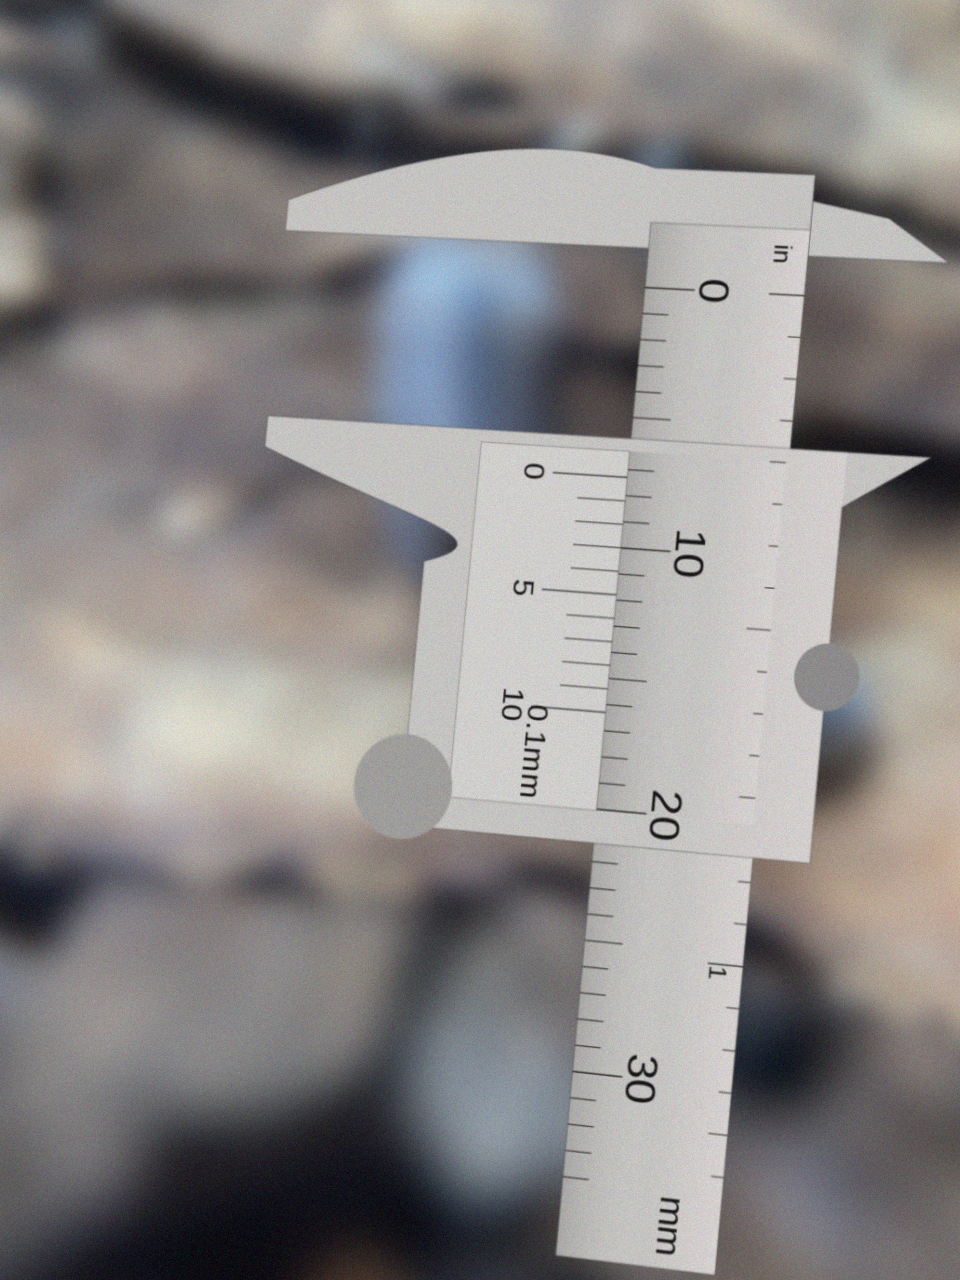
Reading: value=7.3 unit=mm
